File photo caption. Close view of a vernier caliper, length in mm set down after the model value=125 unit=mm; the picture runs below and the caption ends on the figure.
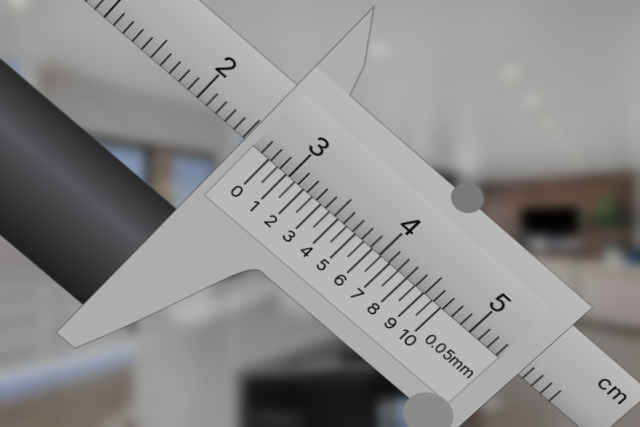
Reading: value=27.8 unit=mm
